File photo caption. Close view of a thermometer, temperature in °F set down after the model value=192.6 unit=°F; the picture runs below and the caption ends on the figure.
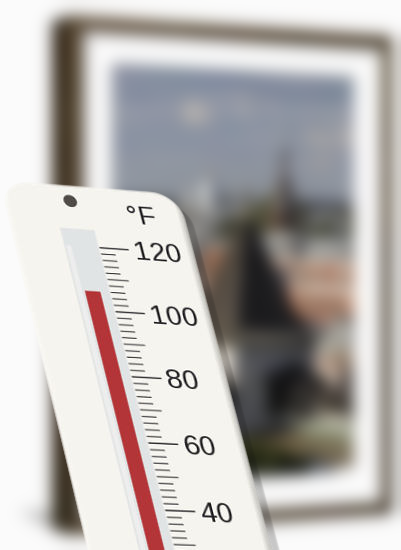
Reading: value=106 unit=°F
